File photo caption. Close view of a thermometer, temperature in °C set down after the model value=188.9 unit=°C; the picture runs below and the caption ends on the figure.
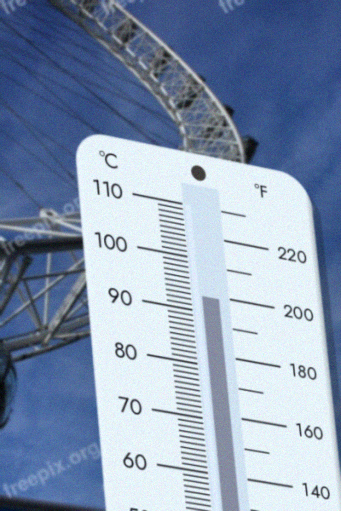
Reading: value=93 unit=°C
